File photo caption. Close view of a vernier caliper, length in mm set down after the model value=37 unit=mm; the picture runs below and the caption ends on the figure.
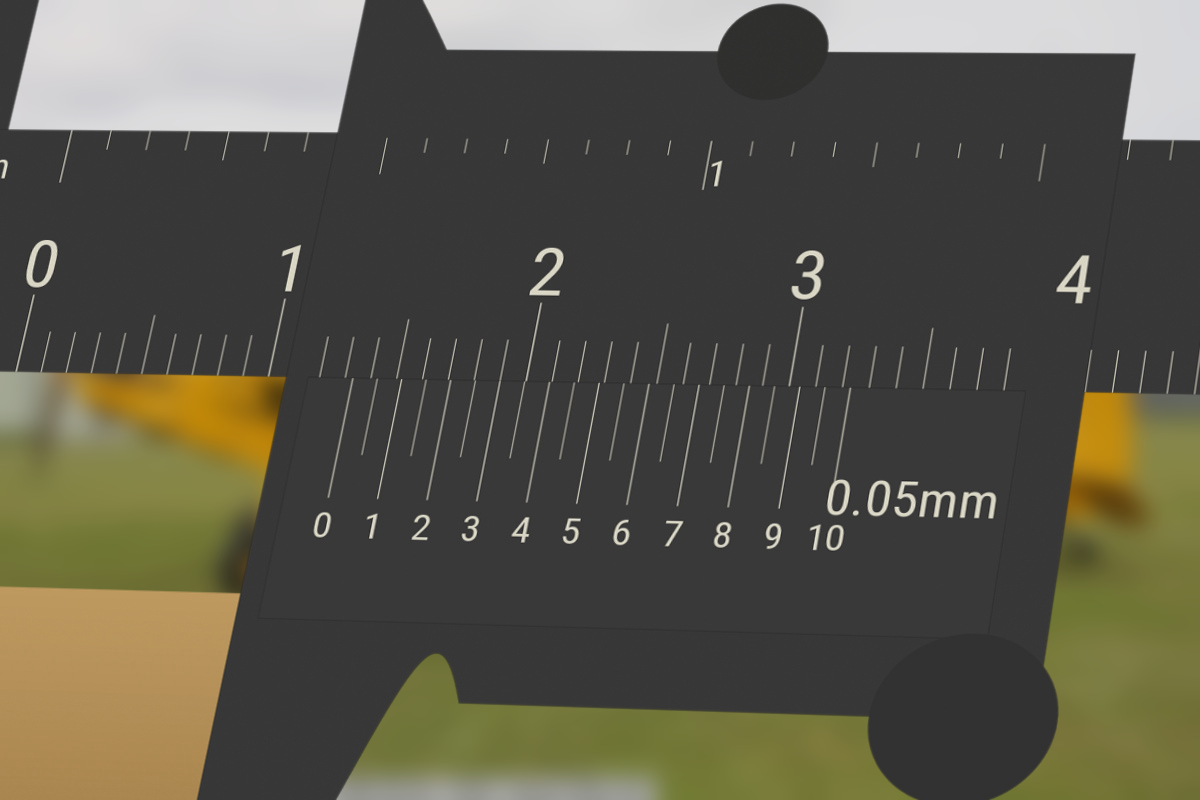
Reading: value=13.30 unit=mm
